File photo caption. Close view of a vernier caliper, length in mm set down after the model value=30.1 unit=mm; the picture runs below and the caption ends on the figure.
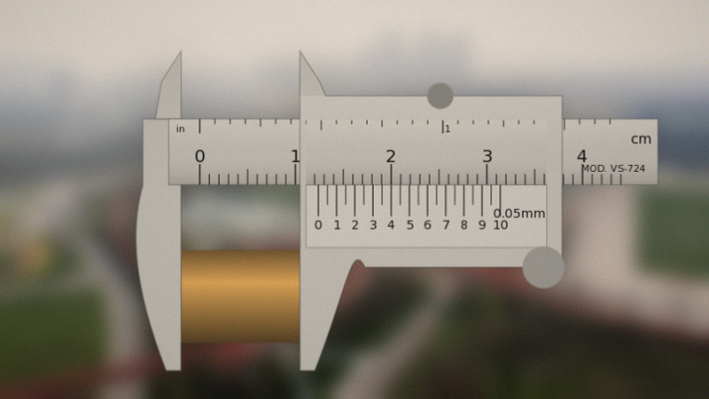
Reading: value=12.4 unit=mm
